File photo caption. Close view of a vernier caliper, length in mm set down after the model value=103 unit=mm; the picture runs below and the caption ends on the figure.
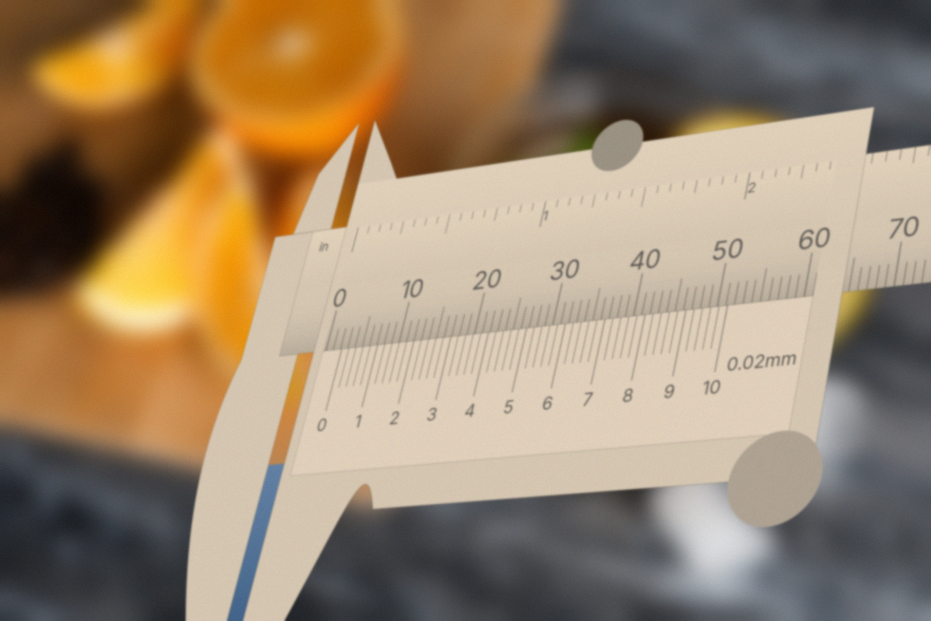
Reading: value=2.2 unit=mm
